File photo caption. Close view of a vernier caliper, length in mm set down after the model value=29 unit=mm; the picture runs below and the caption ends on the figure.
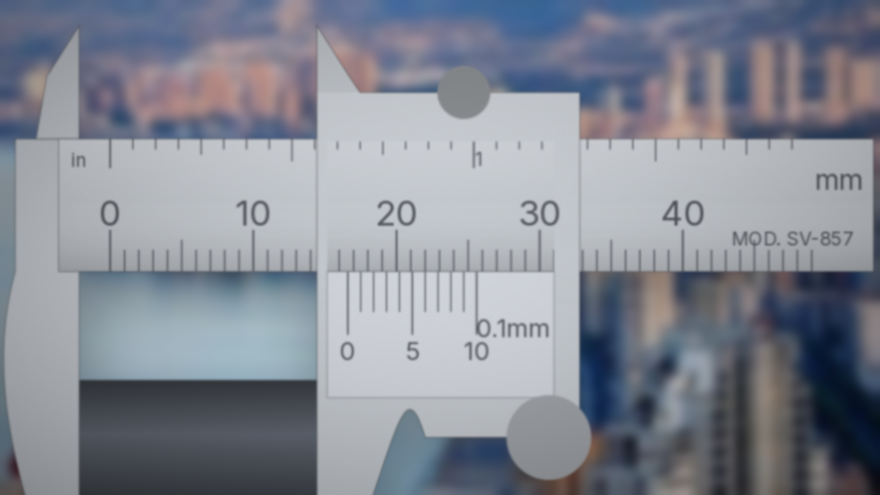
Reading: value=16.6 unit=mm
